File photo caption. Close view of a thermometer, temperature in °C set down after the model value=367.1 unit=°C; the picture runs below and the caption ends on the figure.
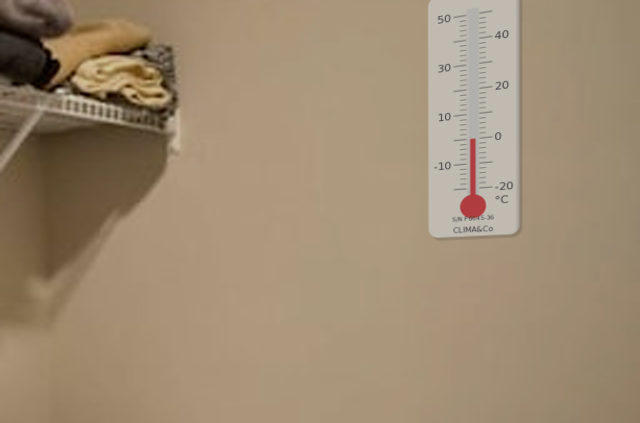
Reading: value=0 unit=°C
